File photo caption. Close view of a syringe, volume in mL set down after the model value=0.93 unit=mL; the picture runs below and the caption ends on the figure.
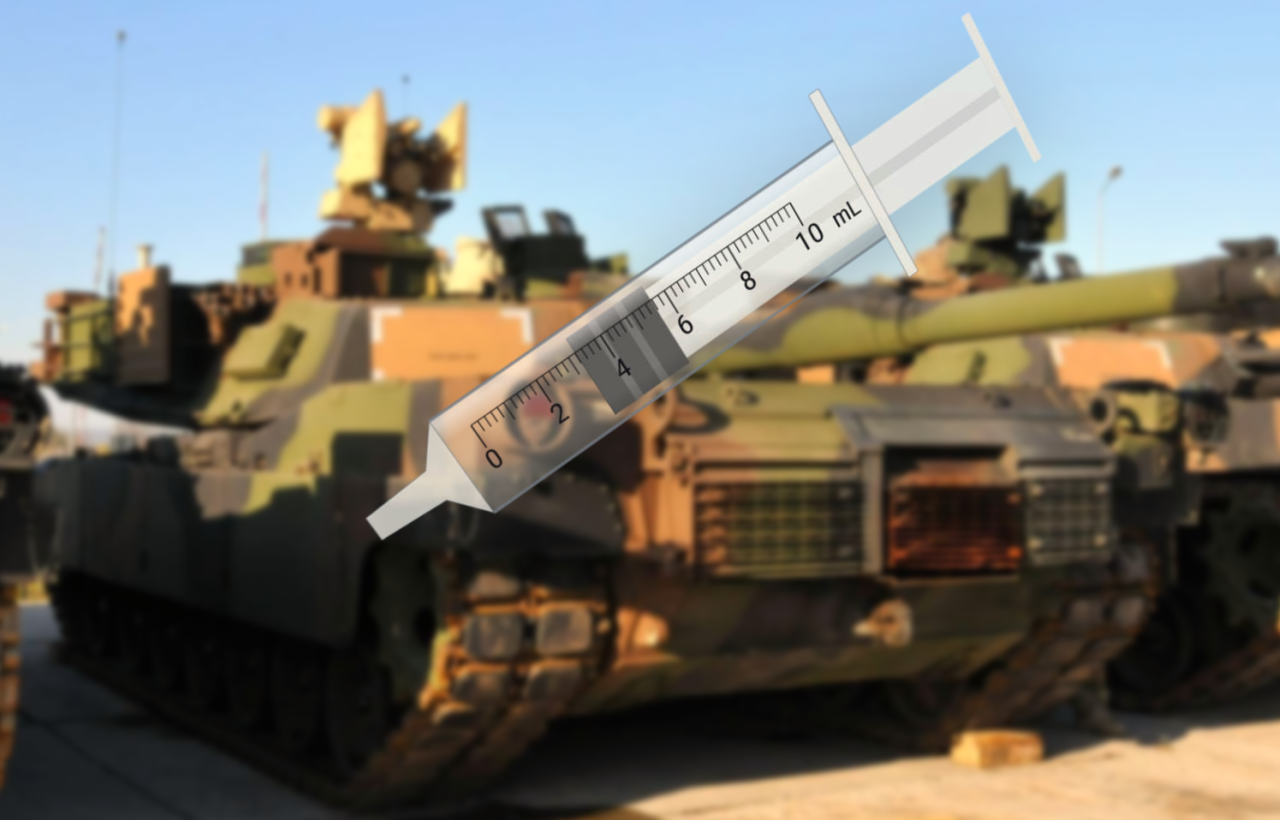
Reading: value=3.2 unit=mL
